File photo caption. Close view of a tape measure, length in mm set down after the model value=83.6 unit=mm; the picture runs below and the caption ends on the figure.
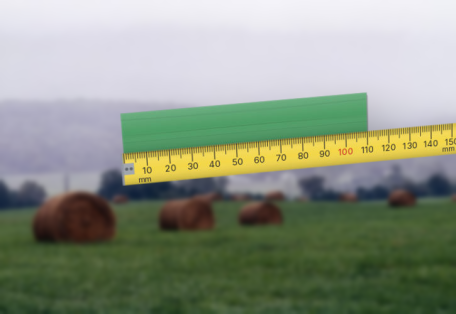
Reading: value=110 unit=mm
